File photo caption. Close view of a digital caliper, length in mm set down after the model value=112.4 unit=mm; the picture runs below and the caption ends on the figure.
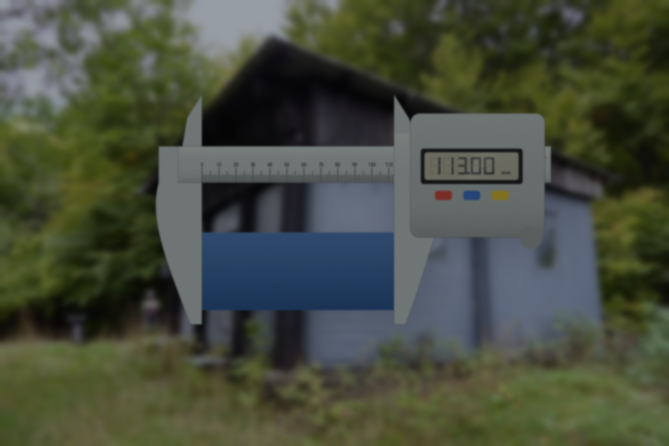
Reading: value=113.00 unit=mm
